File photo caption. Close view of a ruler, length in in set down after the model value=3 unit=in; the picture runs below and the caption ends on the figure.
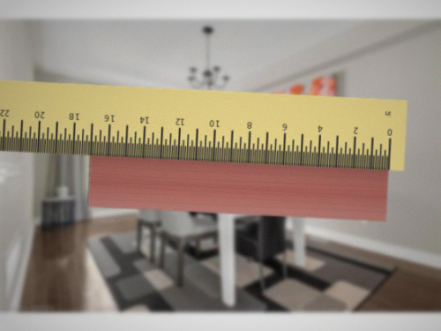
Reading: value=17 unit=in
